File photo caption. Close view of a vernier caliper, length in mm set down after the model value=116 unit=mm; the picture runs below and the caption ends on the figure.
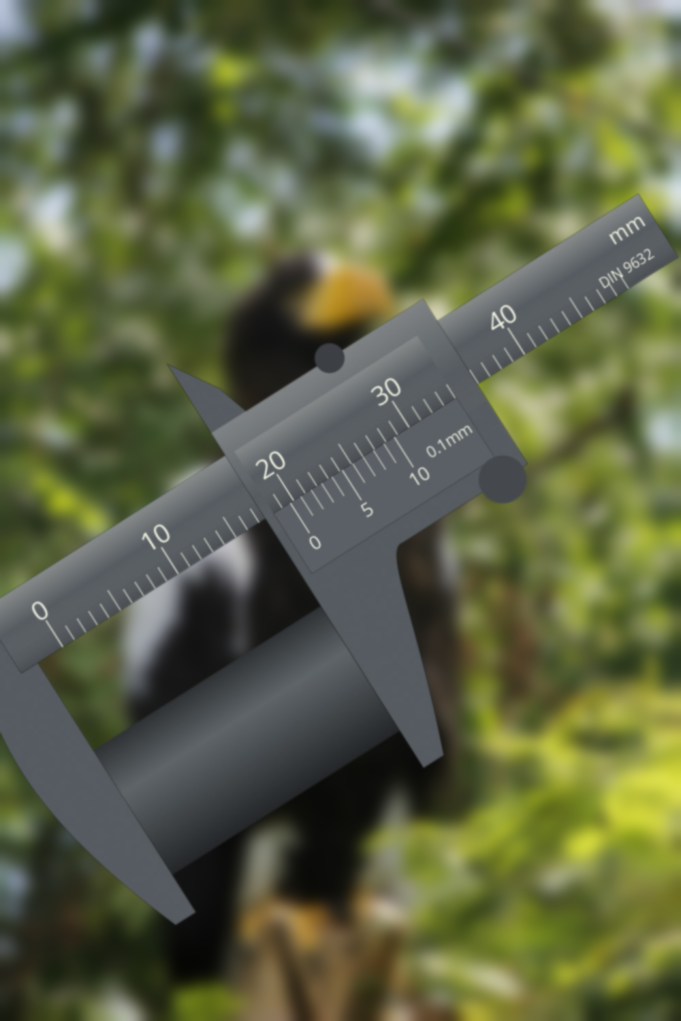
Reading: value=19.7 unit=mm
